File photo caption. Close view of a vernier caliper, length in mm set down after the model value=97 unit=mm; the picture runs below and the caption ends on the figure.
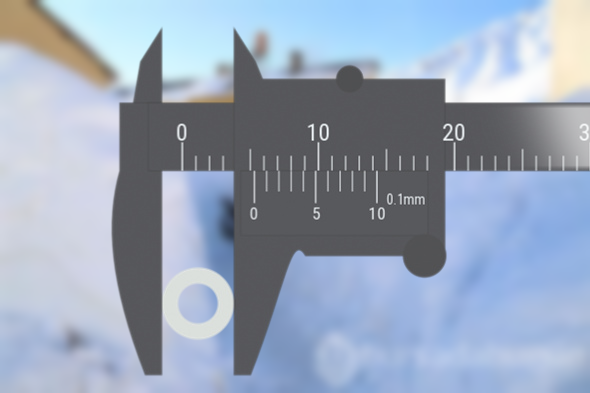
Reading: value=5.3 unit=mm
